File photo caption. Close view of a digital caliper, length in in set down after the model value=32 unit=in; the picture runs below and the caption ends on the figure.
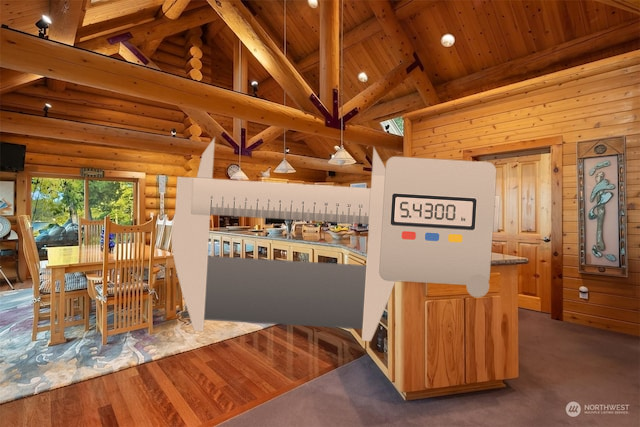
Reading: value=5.4300 unit=in
